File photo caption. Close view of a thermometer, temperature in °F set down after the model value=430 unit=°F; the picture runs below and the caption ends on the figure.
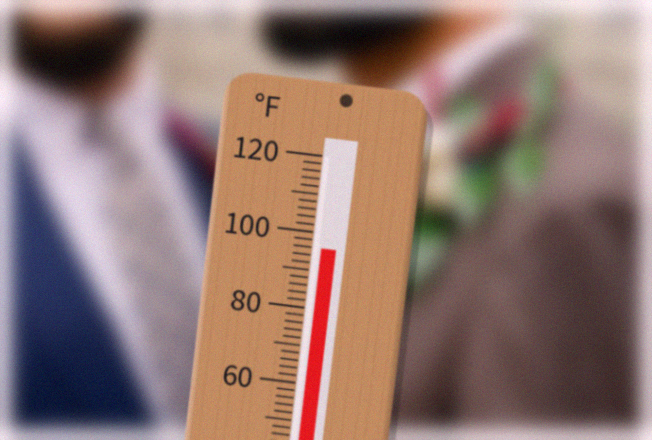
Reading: value=96 unit=°F
